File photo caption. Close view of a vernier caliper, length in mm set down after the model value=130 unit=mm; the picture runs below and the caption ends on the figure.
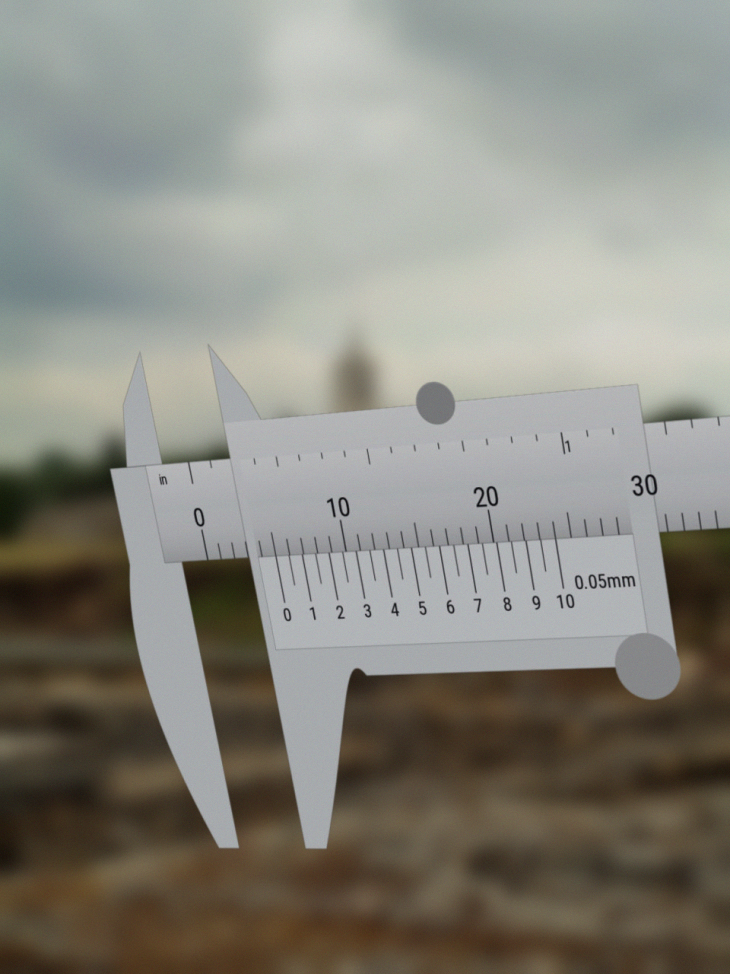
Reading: value=5.0 unit=mm
